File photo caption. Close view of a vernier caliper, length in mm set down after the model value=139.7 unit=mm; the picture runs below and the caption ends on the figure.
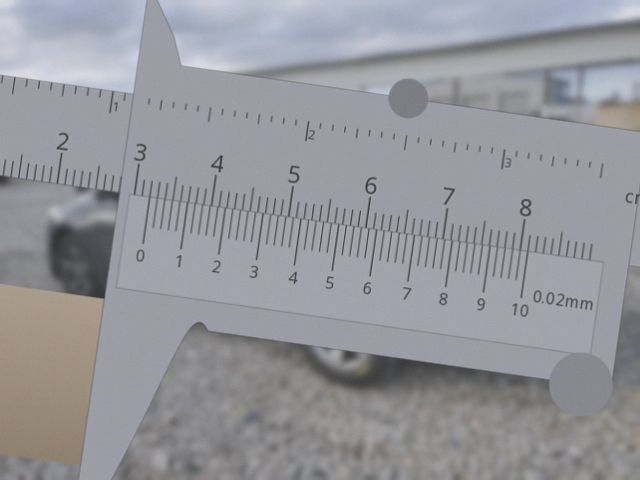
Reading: value=32.0 unit=mm
